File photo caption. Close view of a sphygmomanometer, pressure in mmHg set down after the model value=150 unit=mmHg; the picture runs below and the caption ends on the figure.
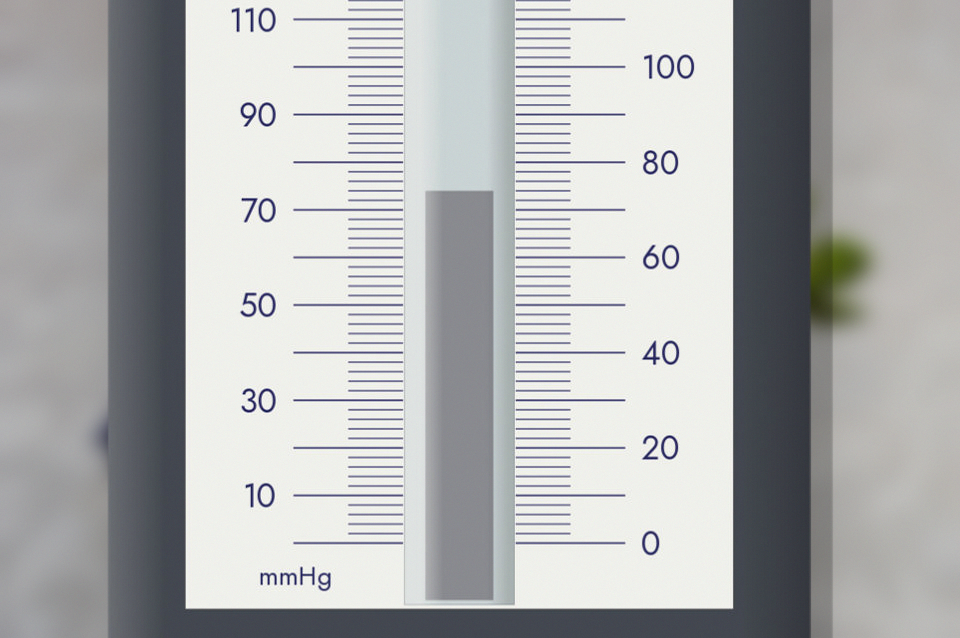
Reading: value=74 unit=mmHg
